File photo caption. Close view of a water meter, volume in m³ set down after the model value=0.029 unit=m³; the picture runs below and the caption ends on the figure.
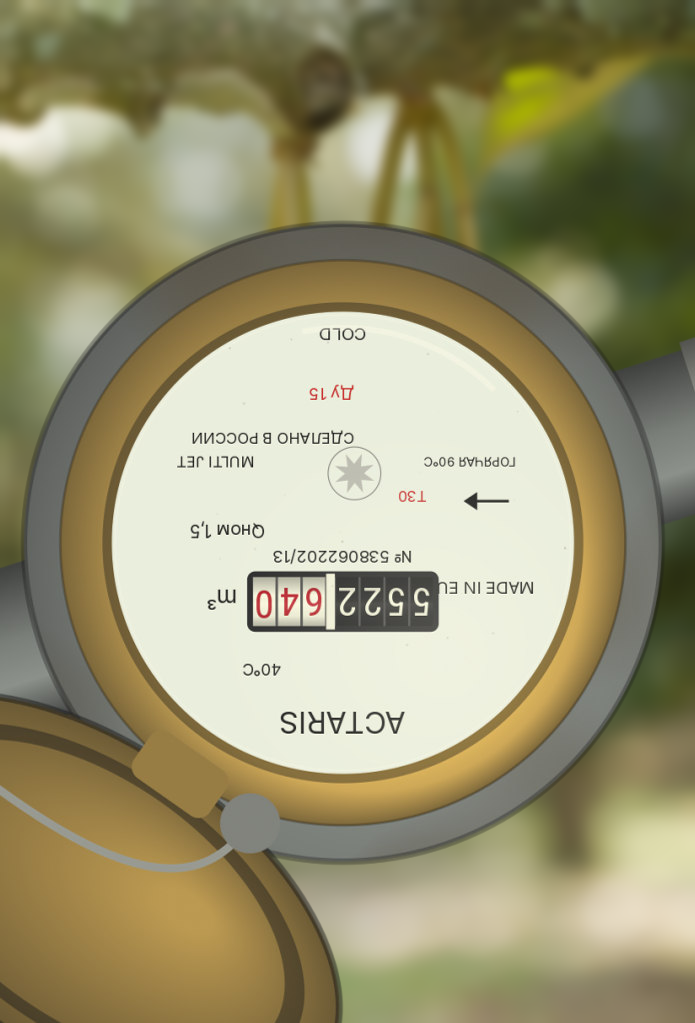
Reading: value=5522.640 unit=m³
